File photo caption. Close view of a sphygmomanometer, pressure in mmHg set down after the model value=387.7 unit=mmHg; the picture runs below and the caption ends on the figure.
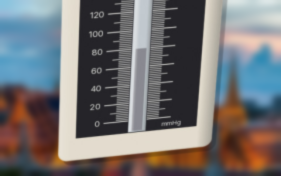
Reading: value=80 unit=mmHg
